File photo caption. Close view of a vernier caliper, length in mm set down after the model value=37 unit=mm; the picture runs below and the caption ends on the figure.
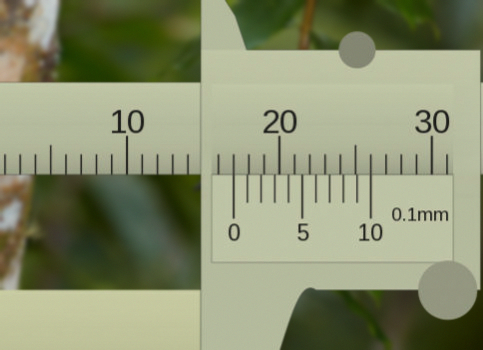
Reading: value=17.0 unit=mm
